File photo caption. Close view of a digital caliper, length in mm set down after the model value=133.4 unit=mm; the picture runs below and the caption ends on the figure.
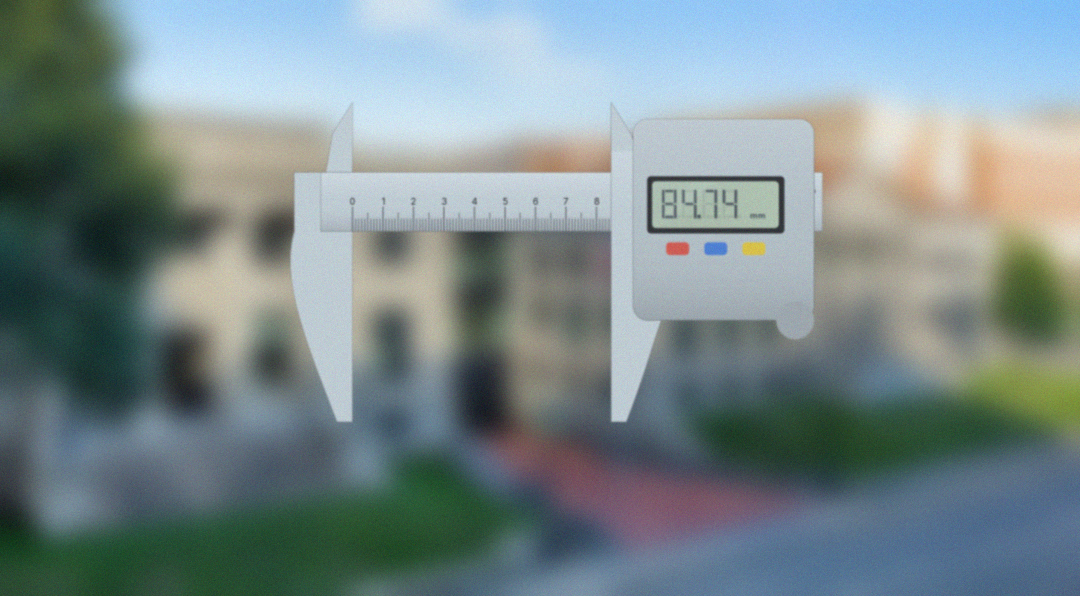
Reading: value=84.74 unit=mm
